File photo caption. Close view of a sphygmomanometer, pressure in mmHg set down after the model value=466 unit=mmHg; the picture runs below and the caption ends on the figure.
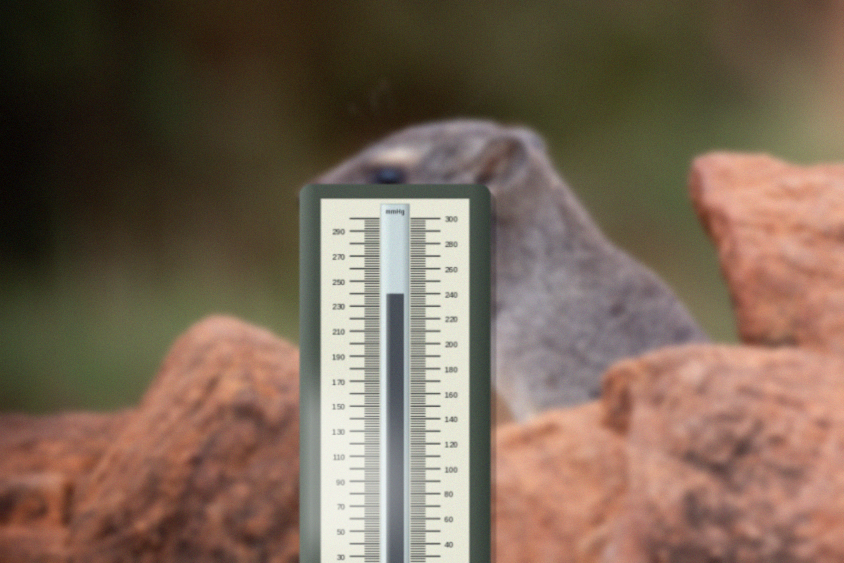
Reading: value=240 unit=mmHg
